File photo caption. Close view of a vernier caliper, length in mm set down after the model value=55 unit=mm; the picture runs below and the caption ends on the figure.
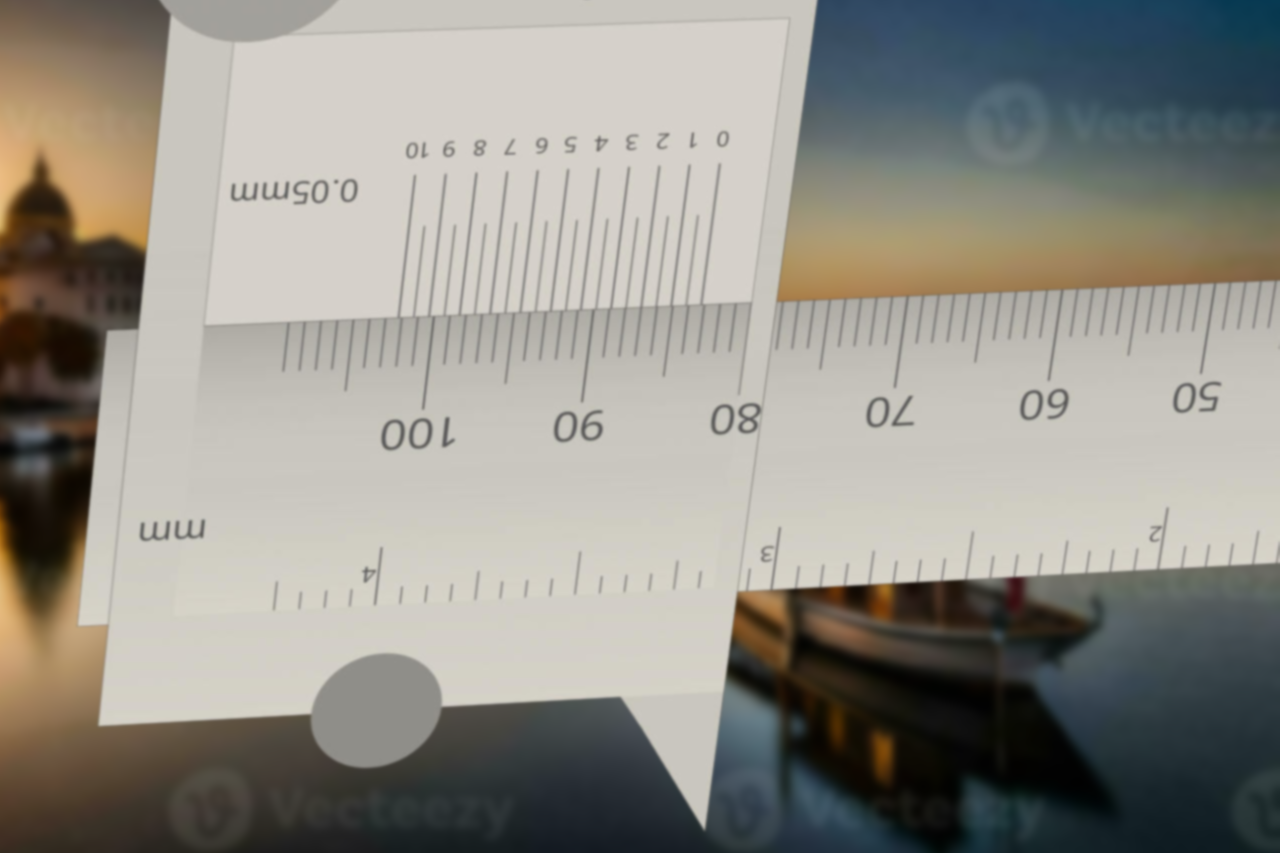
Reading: value=83.2 unit=mm
